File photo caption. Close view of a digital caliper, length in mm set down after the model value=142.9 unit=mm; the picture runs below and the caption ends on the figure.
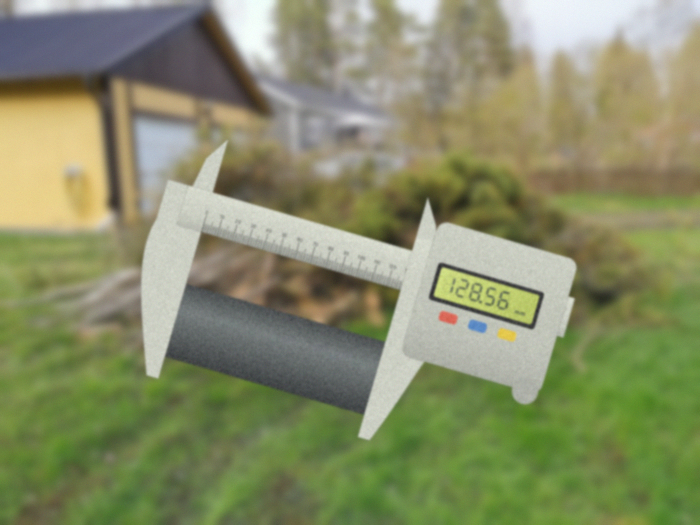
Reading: value=128.56 unit=mm
